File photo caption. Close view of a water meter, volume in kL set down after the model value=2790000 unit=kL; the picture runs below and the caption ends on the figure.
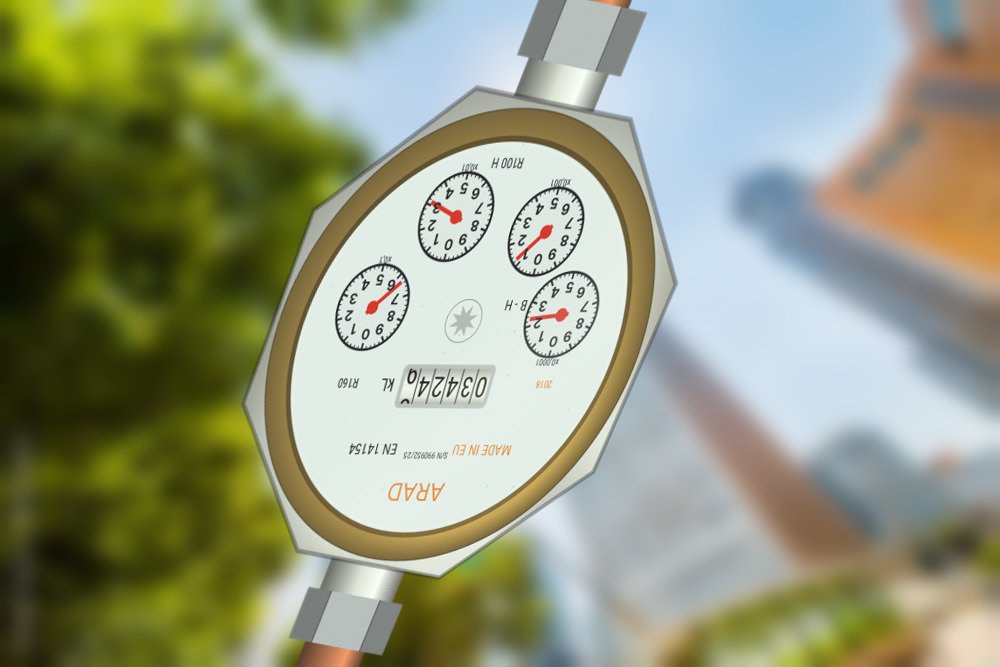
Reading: value=34248.6312 unit=kL
